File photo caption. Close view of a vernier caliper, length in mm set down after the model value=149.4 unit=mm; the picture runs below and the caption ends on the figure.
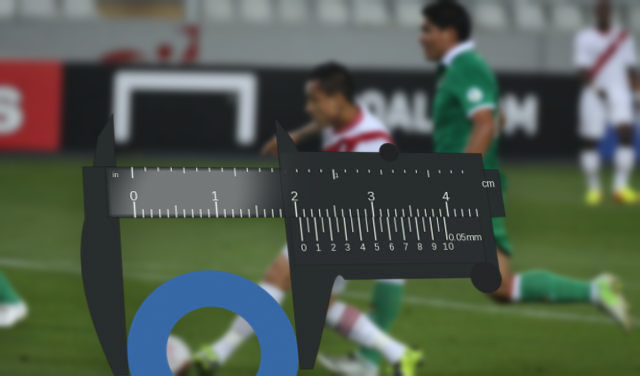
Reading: value=20.4 unit=mm
